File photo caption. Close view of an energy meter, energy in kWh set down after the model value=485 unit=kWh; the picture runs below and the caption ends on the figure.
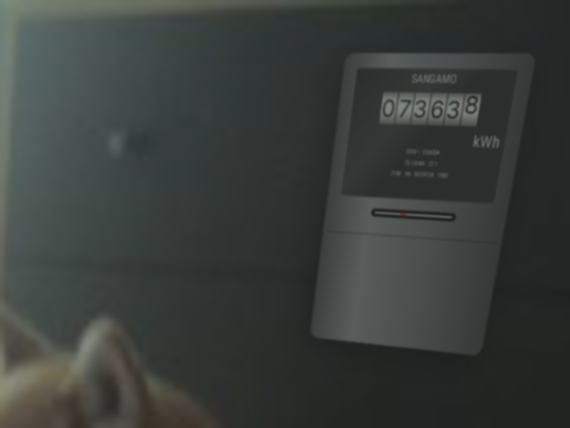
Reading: value=73638 unit=kWh
